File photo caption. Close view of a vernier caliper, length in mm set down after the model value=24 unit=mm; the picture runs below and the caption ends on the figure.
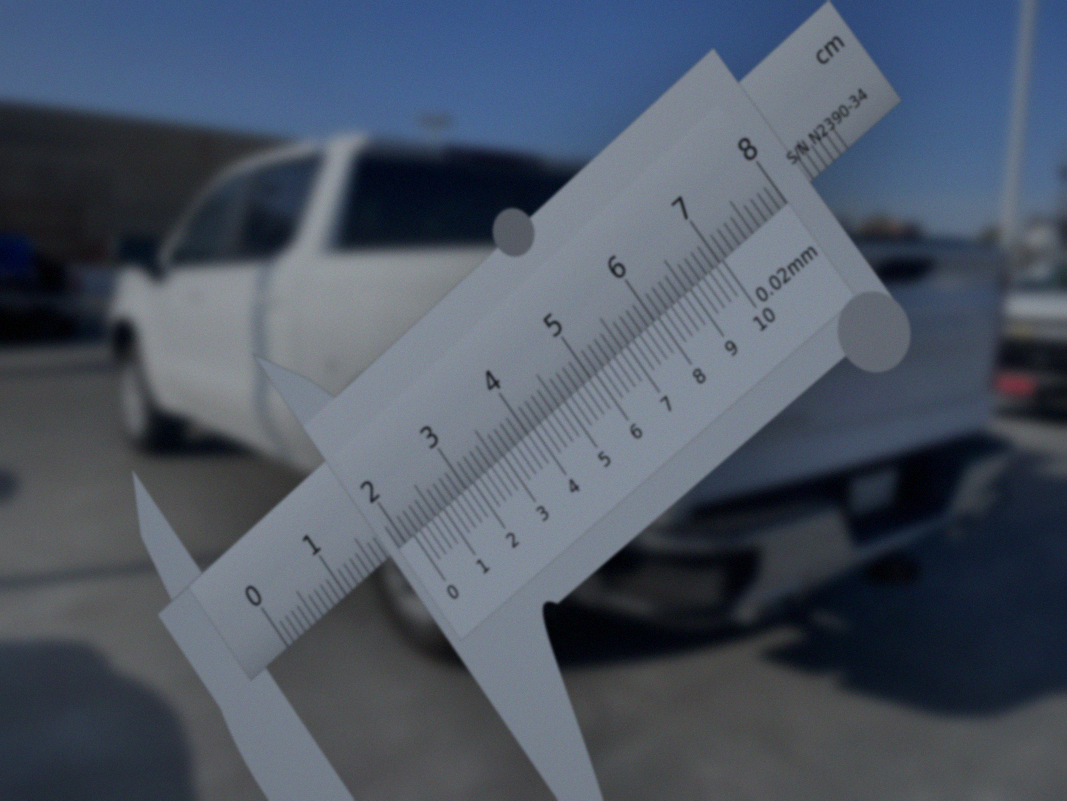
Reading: value=21.4 unit=mm
